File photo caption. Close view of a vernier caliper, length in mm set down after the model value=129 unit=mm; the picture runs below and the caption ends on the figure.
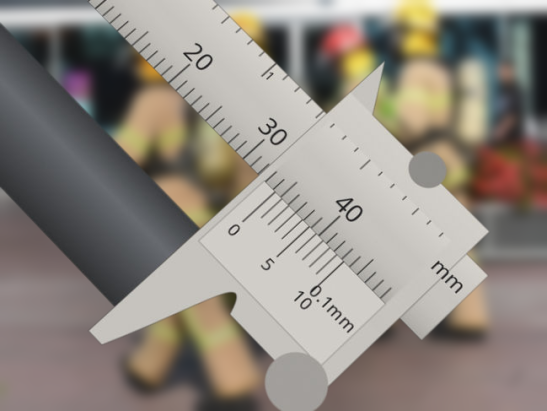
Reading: value=34.3 unit=mm
